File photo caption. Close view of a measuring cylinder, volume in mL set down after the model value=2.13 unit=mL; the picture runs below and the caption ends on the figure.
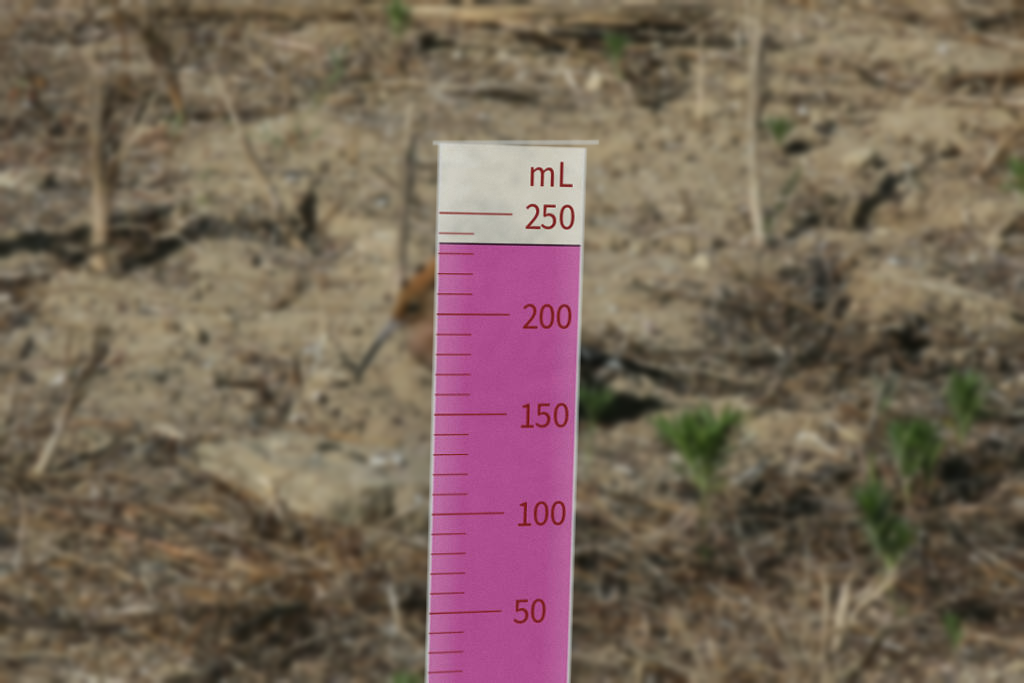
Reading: value=235 unit=mL
